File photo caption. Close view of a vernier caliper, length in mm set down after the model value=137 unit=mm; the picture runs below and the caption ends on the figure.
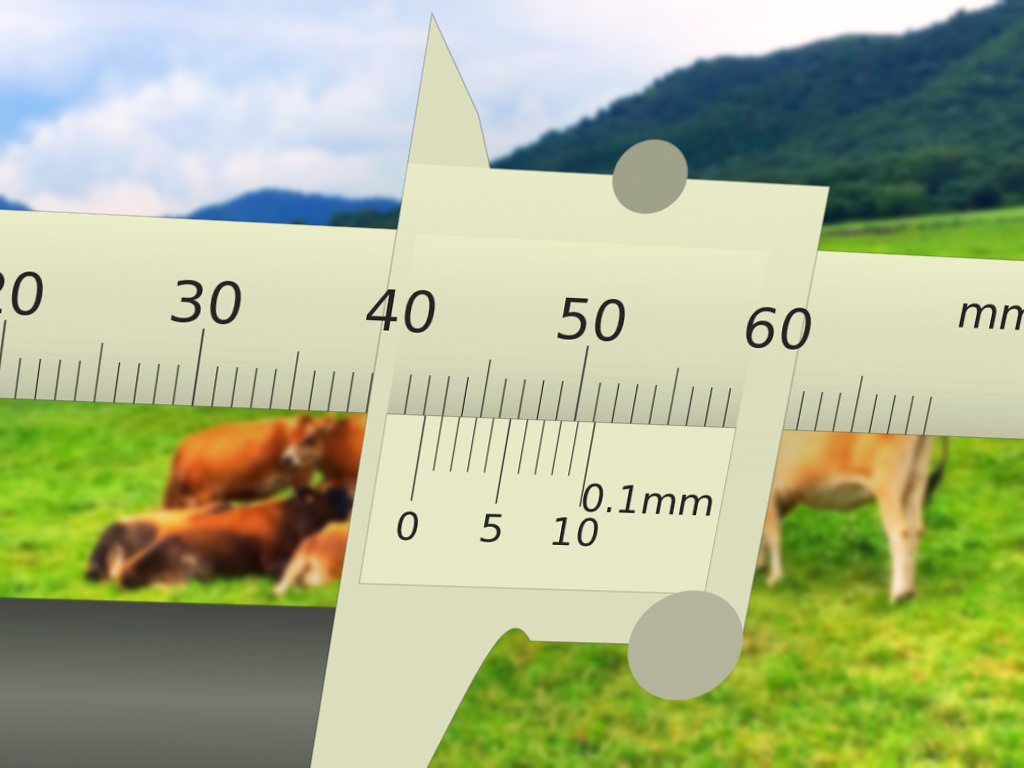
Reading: value=42.1 unit=mm
